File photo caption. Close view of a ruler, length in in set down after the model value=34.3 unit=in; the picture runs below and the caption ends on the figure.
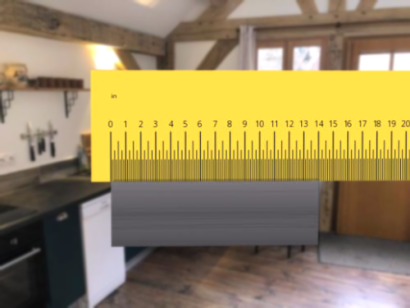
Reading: value=14 unit=in
